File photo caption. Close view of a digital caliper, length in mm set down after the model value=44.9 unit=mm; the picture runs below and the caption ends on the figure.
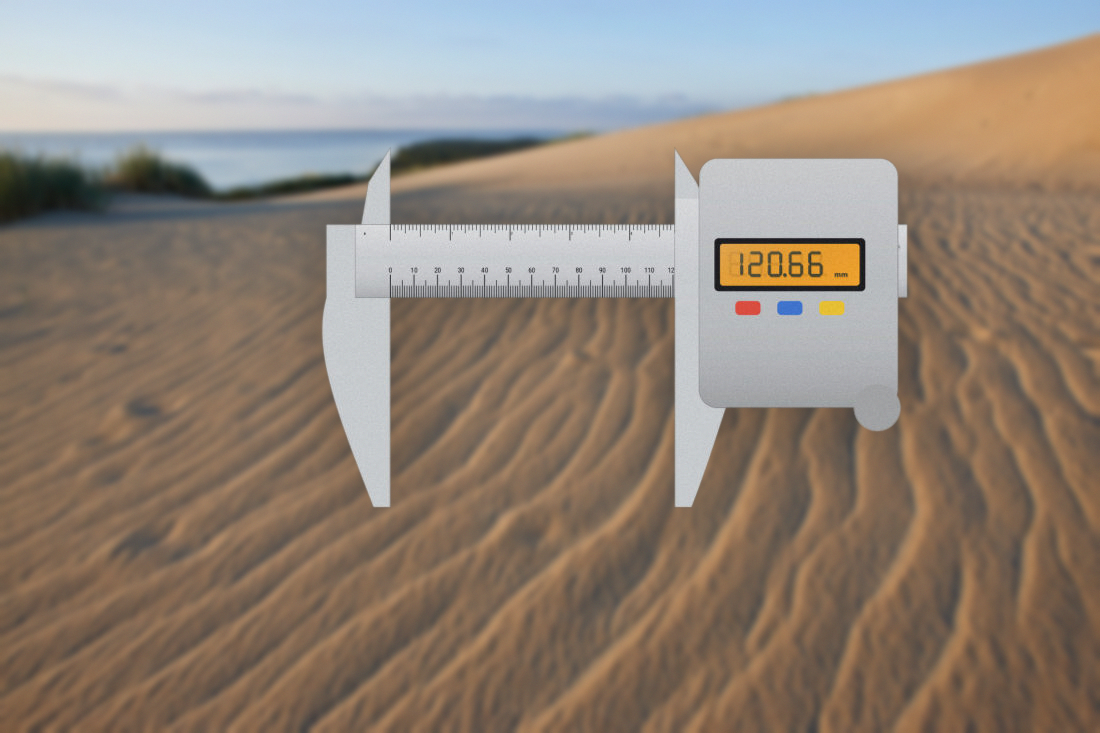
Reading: value=120.66 unit=mm
